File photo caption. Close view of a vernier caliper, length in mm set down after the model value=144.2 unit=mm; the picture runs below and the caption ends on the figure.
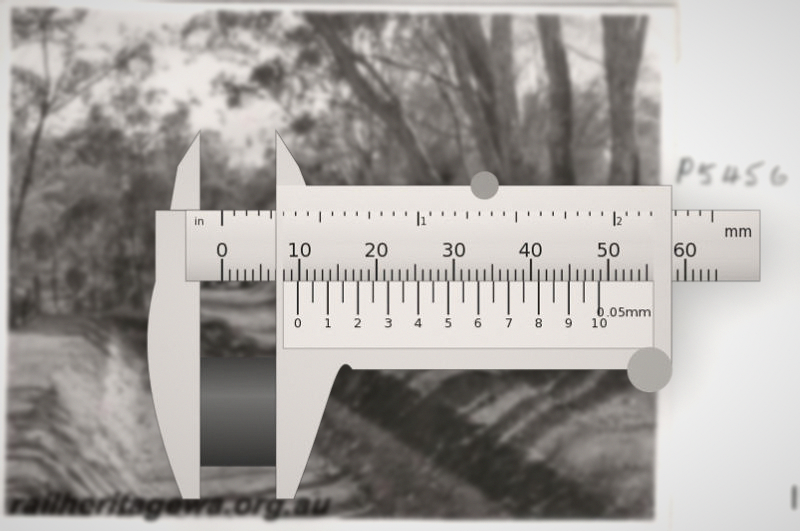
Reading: value=9.8 unit=mm
